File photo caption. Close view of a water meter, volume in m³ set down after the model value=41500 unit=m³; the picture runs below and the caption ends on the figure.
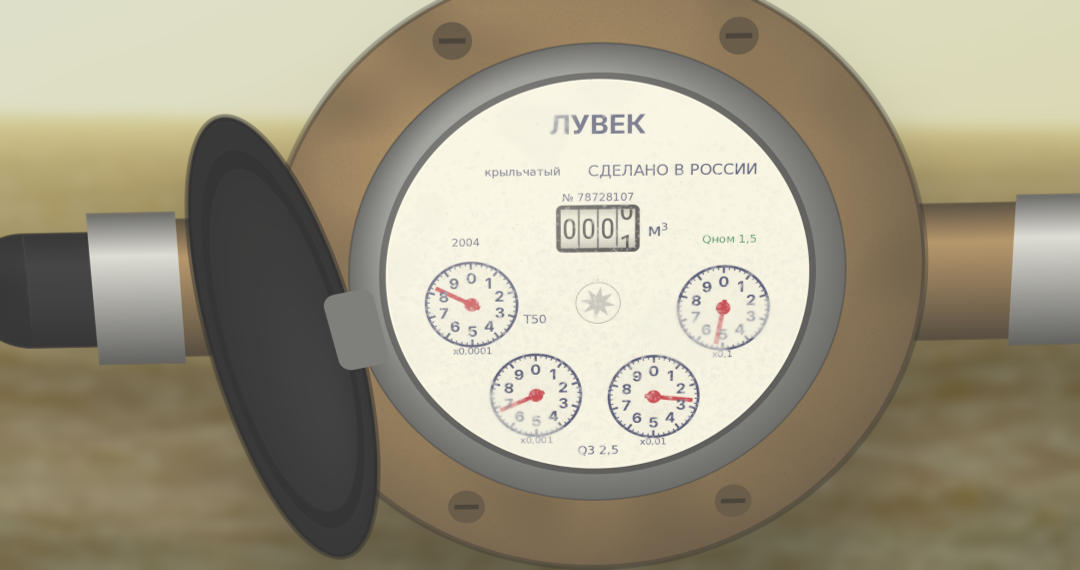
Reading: value=0.5268 unit=m³
